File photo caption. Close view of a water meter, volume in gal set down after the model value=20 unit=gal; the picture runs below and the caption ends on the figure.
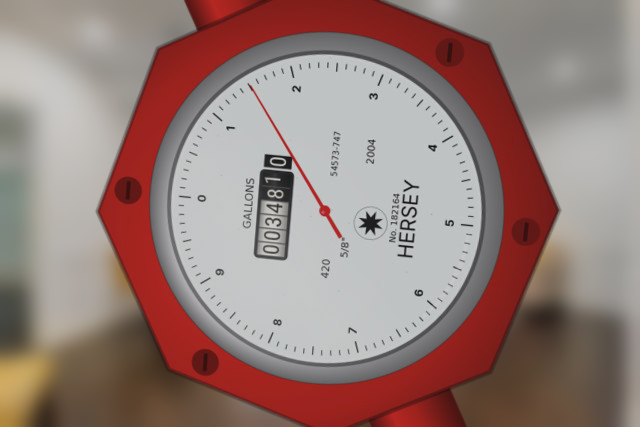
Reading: value=34811.5 unit=gal
